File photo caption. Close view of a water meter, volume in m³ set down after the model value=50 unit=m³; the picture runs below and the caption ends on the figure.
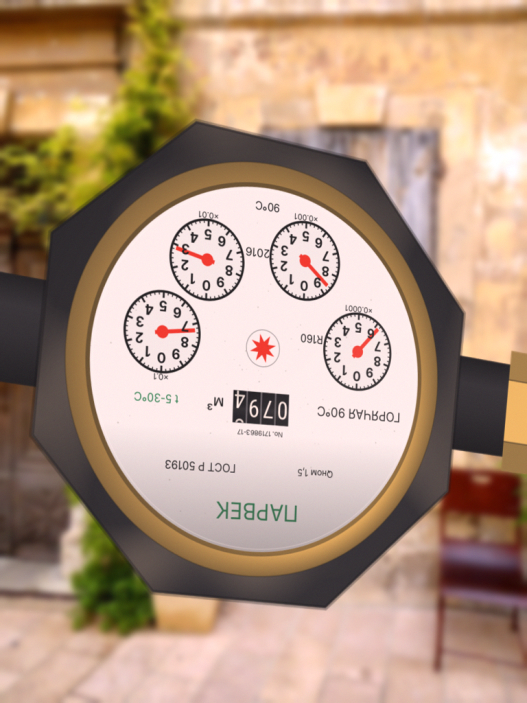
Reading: value=793.7286 unit=m³
